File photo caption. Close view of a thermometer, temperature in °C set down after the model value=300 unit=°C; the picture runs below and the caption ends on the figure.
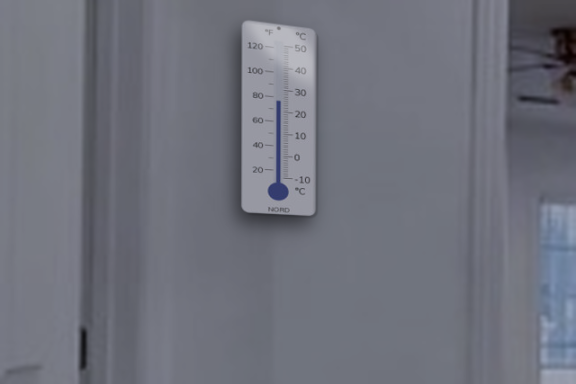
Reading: value=25 unit=°C
